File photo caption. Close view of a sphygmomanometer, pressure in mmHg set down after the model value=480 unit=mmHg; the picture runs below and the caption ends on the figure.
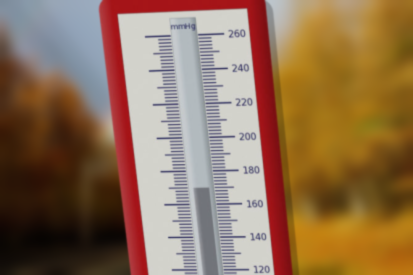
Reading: value=170 unit=mmHg
